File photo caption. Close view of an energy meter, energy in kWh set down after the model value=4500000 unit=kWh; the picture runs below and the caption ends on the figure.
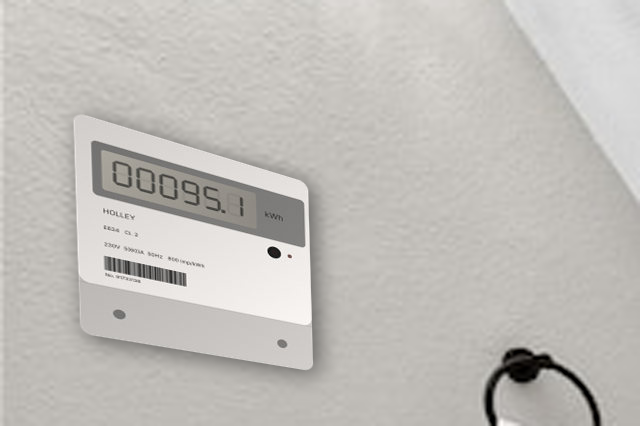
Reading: value=95.1 unit=kWh
